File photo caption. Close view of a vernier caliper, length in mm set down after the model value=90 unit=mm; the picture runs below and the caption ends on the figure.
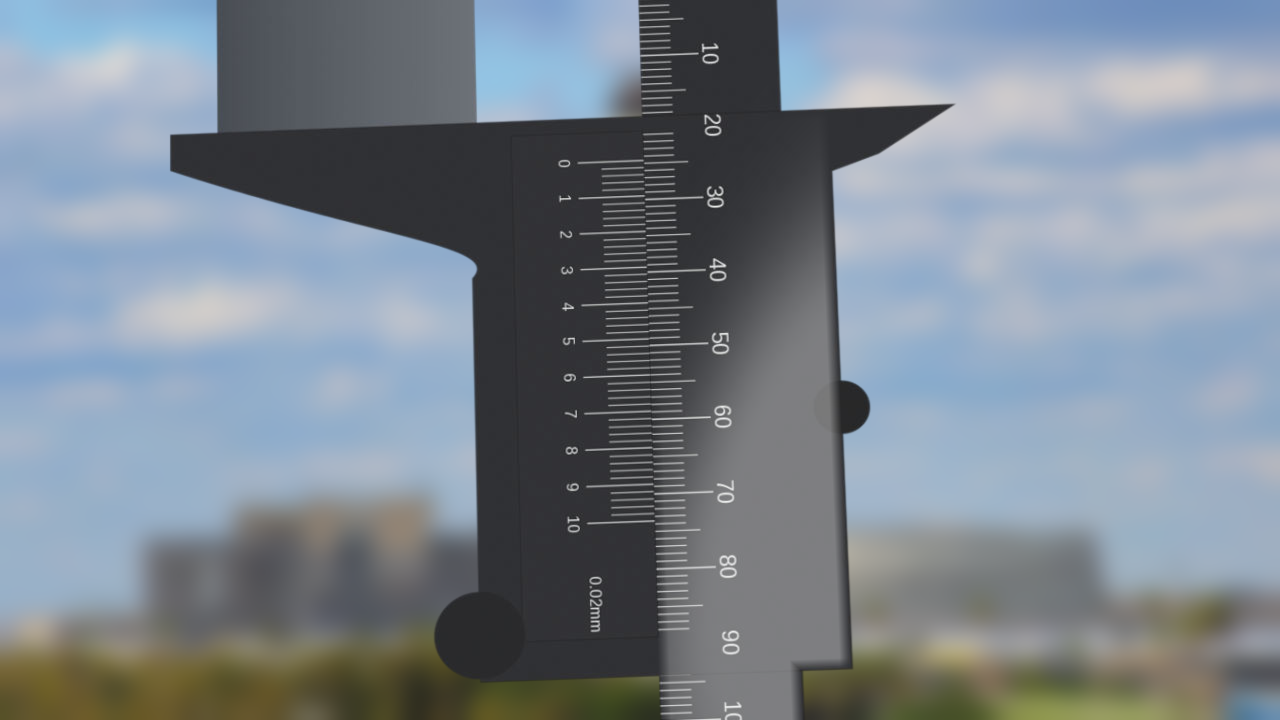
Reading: value=24.6 unit=mm
